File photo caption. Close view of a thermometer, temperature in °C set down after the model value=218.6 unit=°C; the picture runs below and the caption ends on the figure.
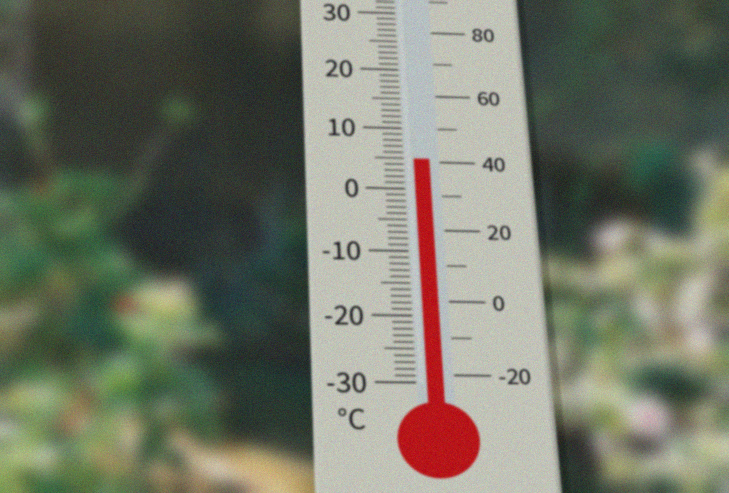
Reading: value=5 unit=°C
